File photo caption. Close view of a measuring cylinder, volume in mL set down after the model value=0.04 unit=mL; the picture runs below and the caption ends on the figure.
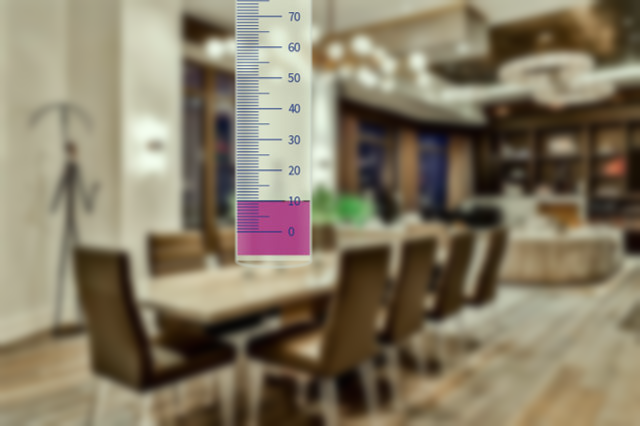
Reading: value=10 unit=mL
